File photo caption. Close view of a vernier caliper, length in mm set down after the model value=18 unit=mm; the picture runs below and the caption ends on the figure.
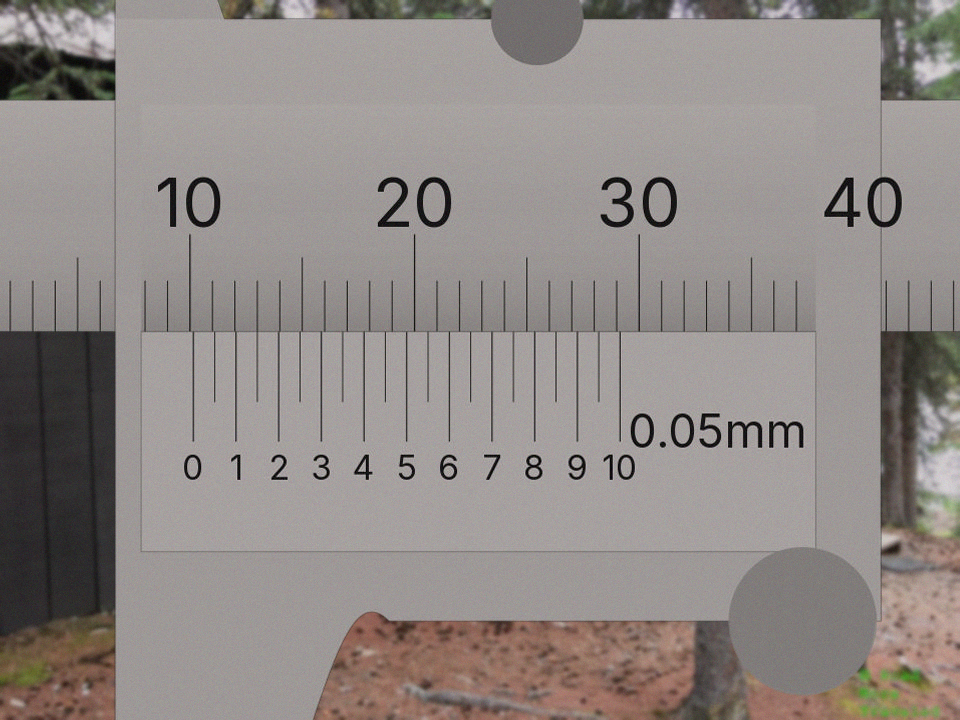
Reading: value=10.15 unit=mm
